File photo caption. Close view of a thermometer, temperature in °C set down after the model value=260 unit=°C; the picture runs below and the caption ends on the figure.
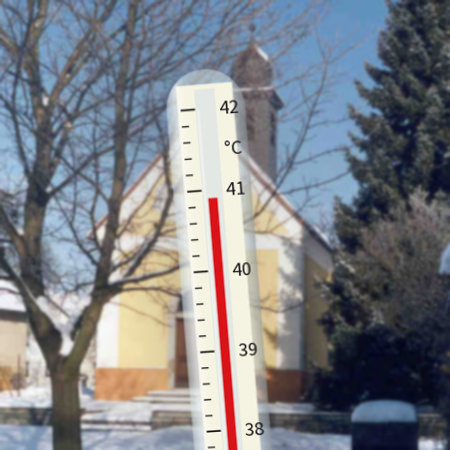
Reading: value=40.9 unit=°C
